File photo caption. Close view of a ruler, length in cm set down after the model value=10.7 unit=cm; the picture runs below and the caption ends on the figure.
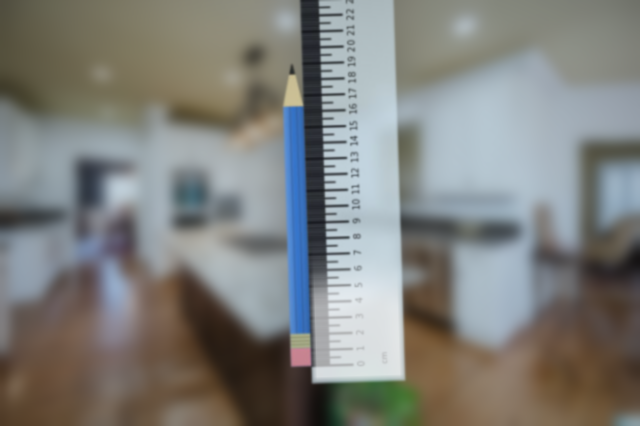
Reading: value=19 unit=cm
